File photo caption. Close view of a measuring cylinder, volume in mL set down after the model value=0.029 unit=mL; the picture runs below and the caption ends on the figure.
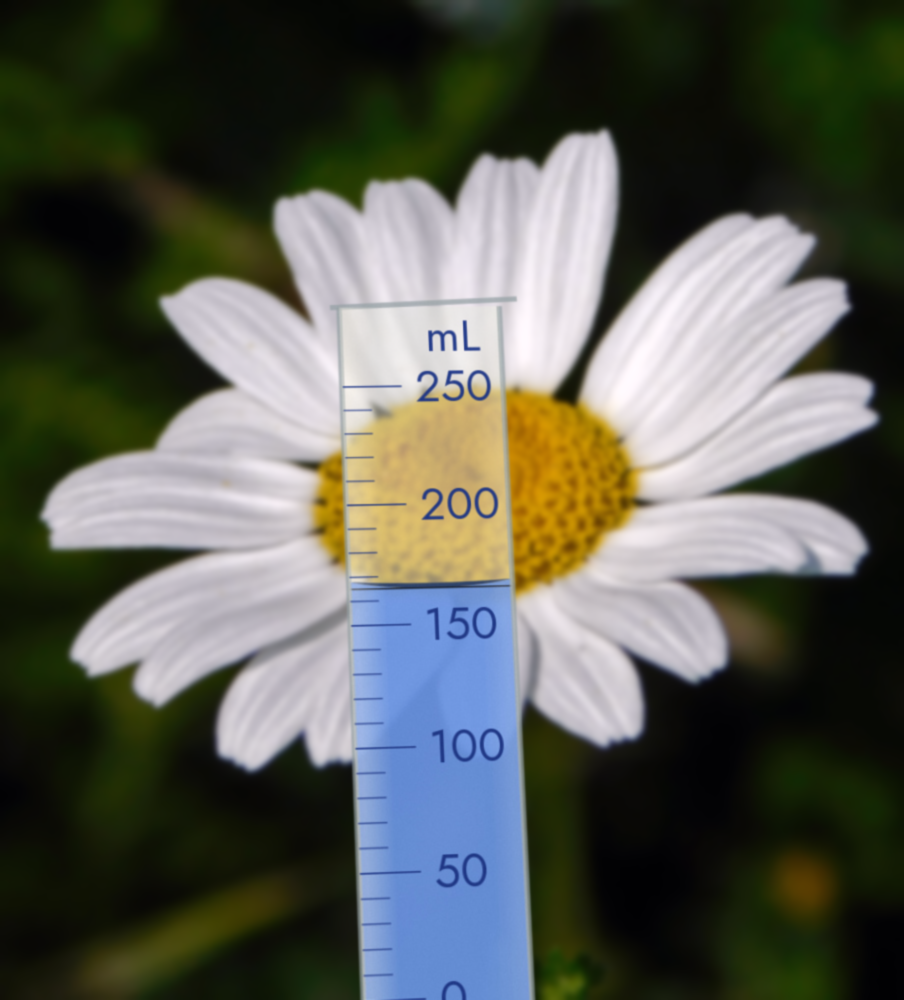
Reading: value=165 unit=mL
